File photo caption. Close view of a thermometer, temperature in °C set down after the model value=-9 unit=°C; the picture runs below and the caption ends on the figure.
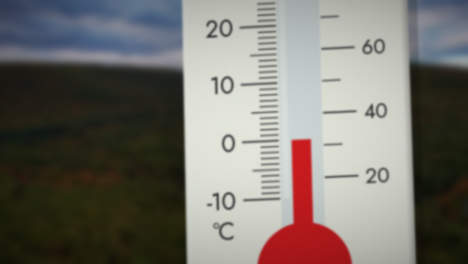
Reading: value=0 unit=°C
